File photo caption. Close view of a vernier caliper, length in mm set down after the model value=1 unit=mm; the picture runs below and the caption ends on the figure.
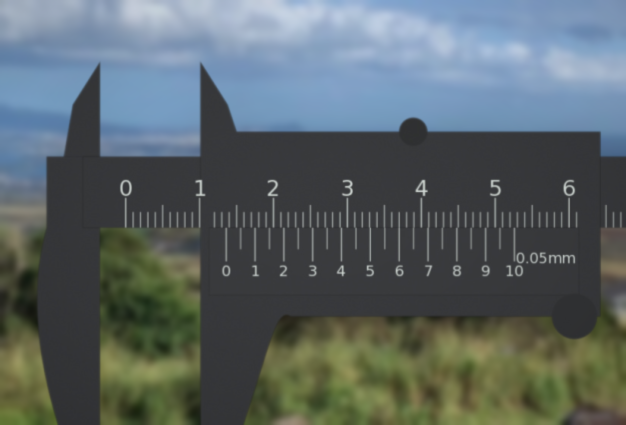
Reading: value=13.6 unit=mm
